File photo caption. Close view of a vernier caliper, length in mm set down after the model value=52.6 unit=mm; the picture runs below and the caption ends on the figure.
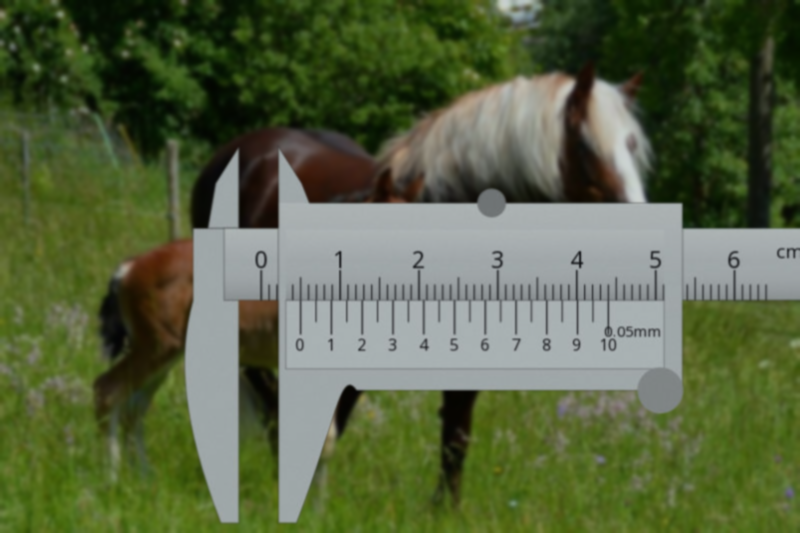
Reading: value=5.0 unit=mm
